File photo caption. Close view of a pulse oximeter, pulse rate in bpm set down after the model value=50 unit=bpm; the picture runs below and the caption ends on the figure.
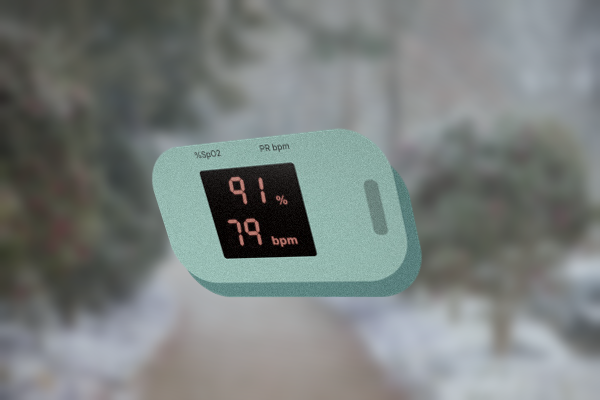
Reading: value=79 unit=bpm
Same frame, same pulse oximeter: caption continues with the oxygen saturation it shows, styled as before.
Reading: value=91 unit=%
